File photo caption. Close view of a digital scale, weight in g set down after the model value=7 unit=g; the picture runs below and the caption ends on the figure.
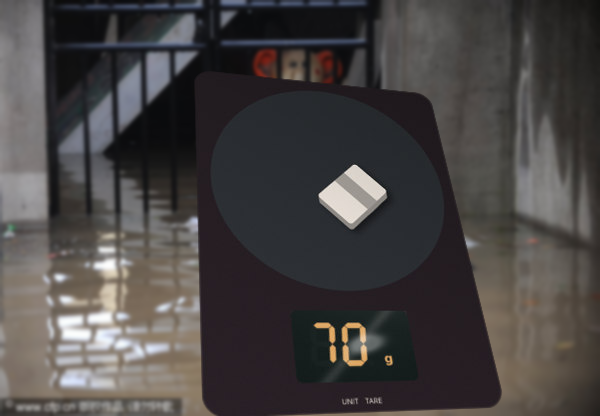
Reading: value=70 unit=g
